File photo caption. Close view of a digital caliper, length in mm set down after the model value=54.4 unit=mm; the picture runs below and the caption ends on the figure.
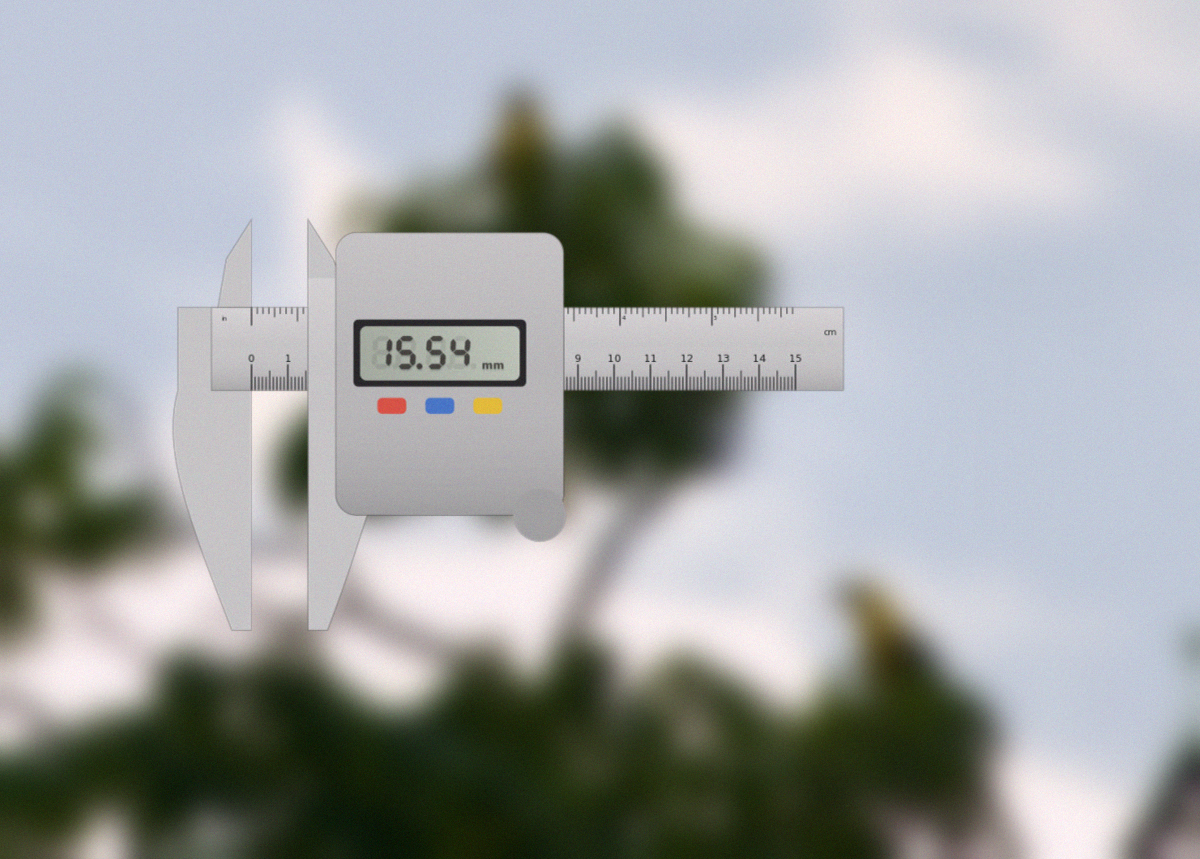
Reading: value=15.54 unit=mm
